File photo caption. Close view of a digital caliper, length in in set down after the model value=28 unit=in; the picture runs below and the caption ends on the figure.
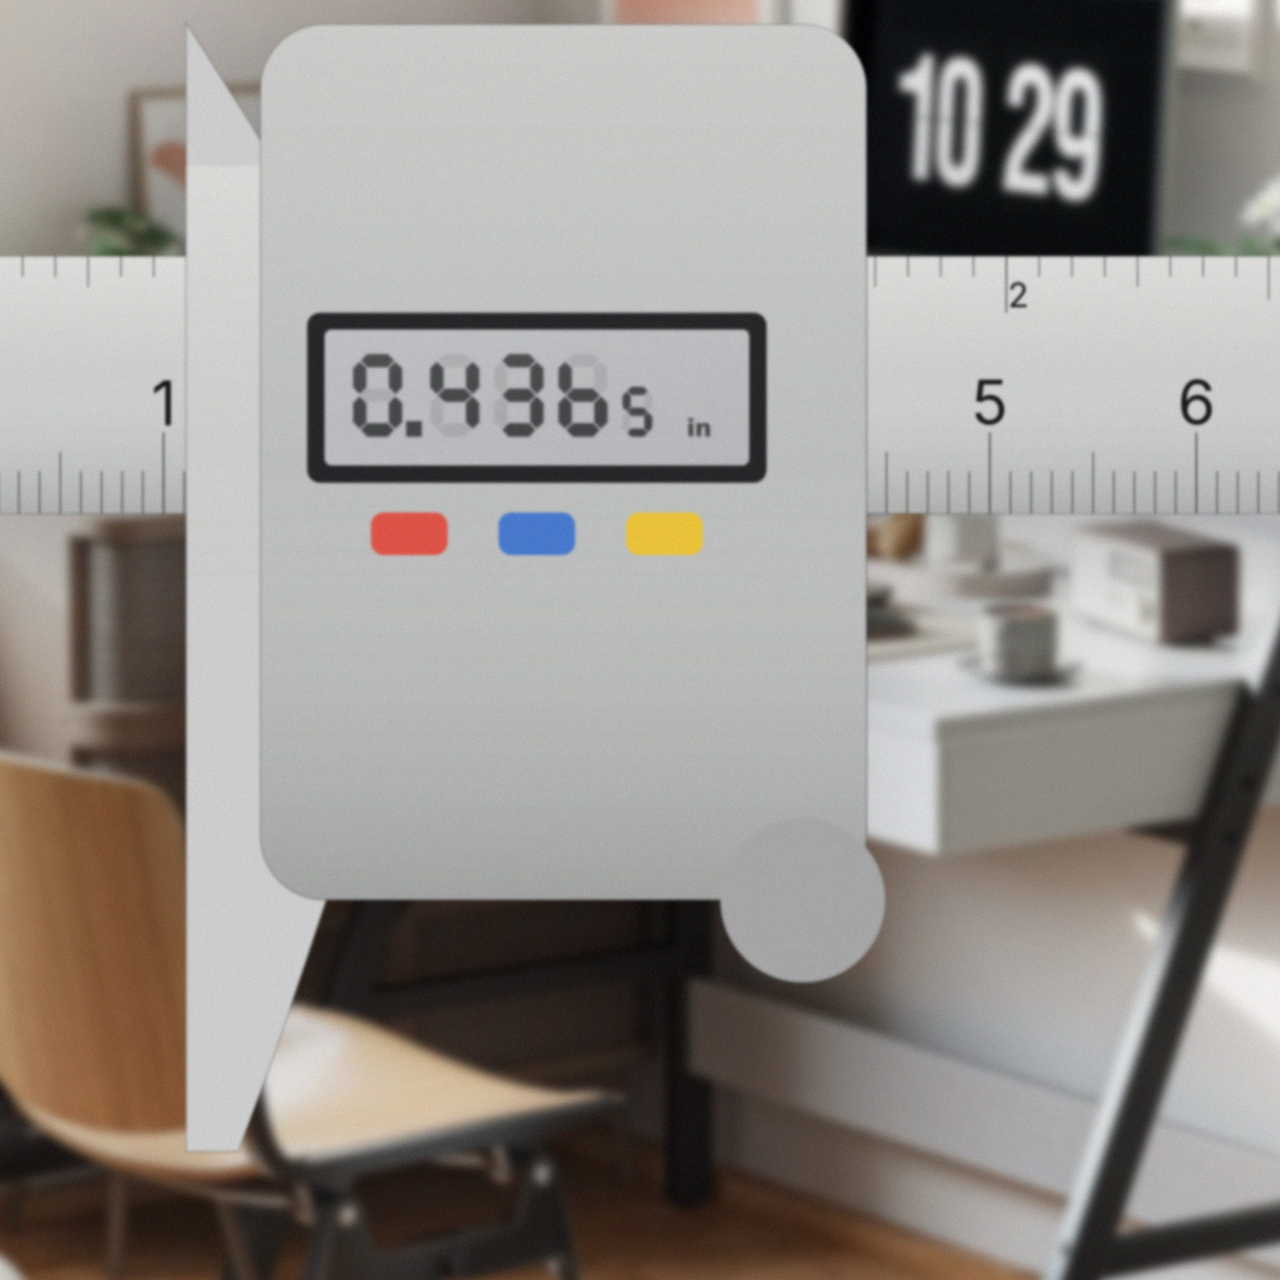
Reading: value=0.4365 unit=in
